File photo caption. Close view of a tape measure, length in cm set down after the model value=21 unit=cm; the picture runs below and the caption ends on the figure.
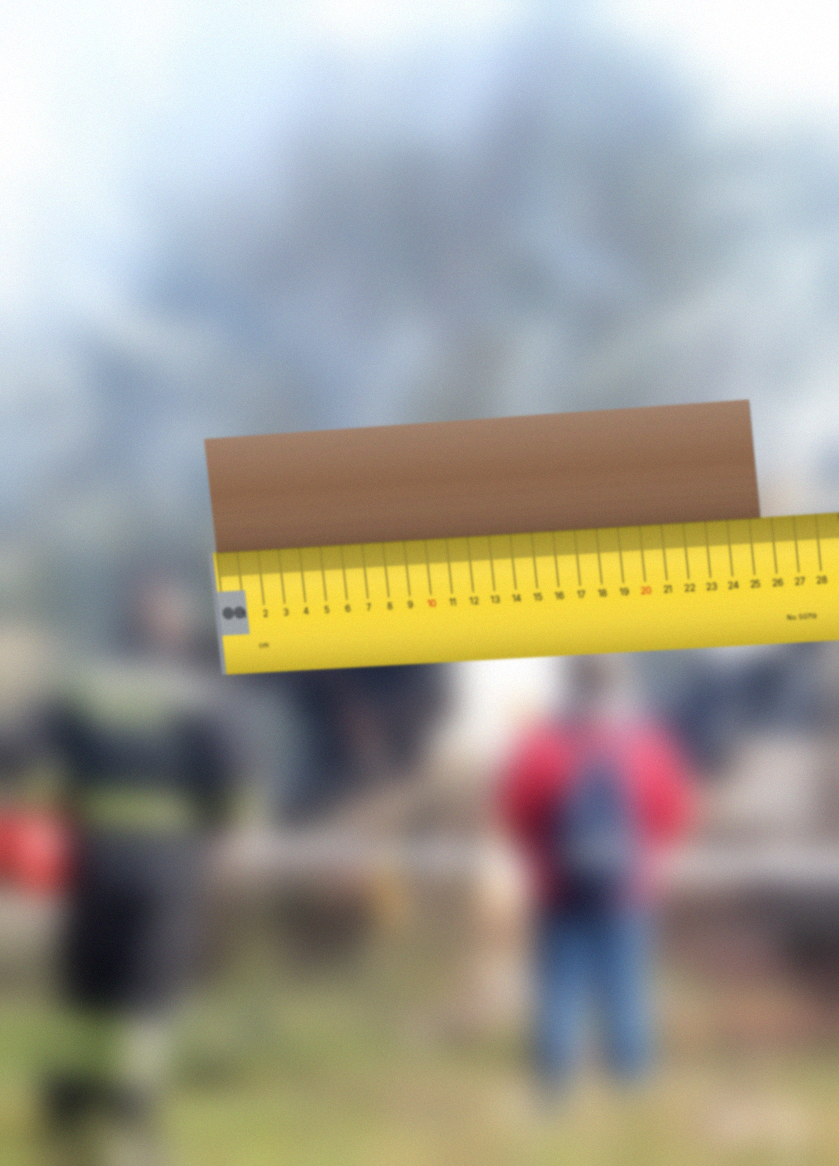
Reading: value=25.5 unit=cm
